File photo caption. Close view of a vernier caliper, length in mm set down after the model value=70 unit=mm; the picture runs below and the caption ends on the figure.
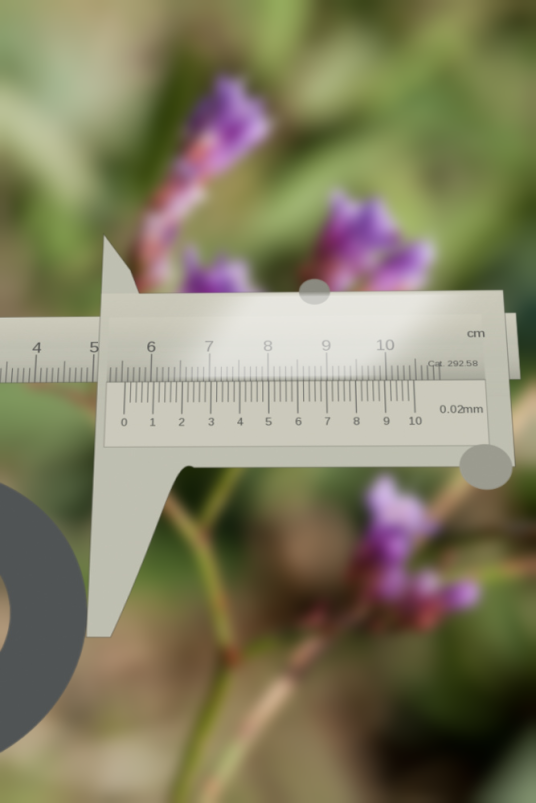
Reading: value=55.6 unit=mm
